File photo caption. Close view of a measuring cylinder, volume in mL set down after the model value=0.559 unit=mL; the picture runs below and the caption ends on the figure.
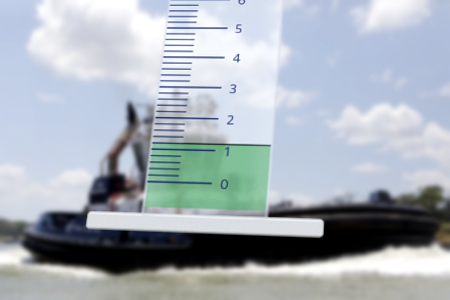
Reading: value=1.2 unit=mL
